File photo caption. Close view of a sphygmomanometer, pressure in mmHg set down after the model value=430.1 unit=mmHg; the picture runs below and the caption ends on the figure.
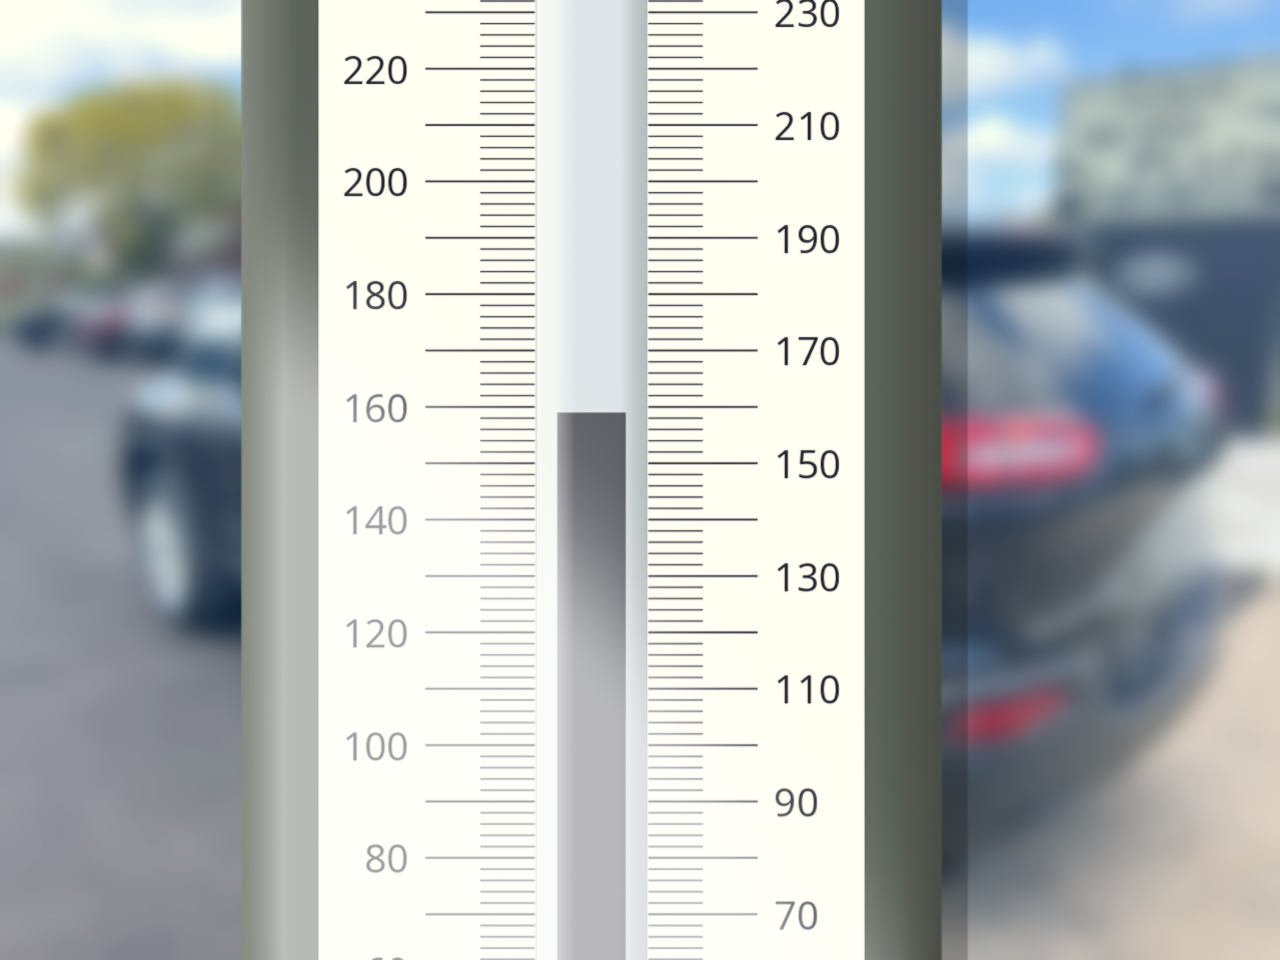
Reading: value=159 unit=mmHg
